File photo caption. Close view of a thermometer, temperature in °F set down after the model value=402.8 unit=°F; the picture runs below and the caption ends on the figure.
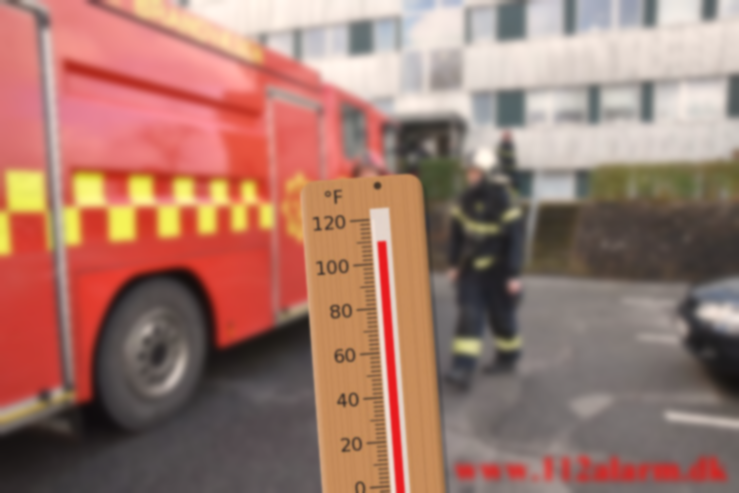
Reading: value=110 unit=°F
